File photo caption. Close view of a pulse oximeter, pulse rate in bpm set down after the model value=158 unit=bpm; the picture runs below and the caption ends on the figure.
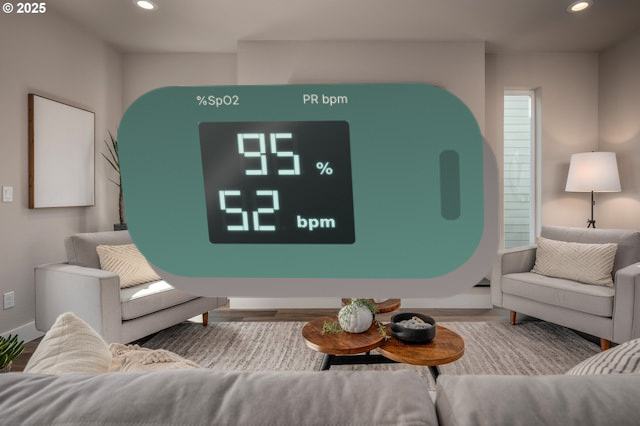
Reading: value=52 unit=bpm
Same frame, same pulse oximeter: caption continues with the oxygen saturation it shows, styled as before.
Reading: value=95 unit=%
